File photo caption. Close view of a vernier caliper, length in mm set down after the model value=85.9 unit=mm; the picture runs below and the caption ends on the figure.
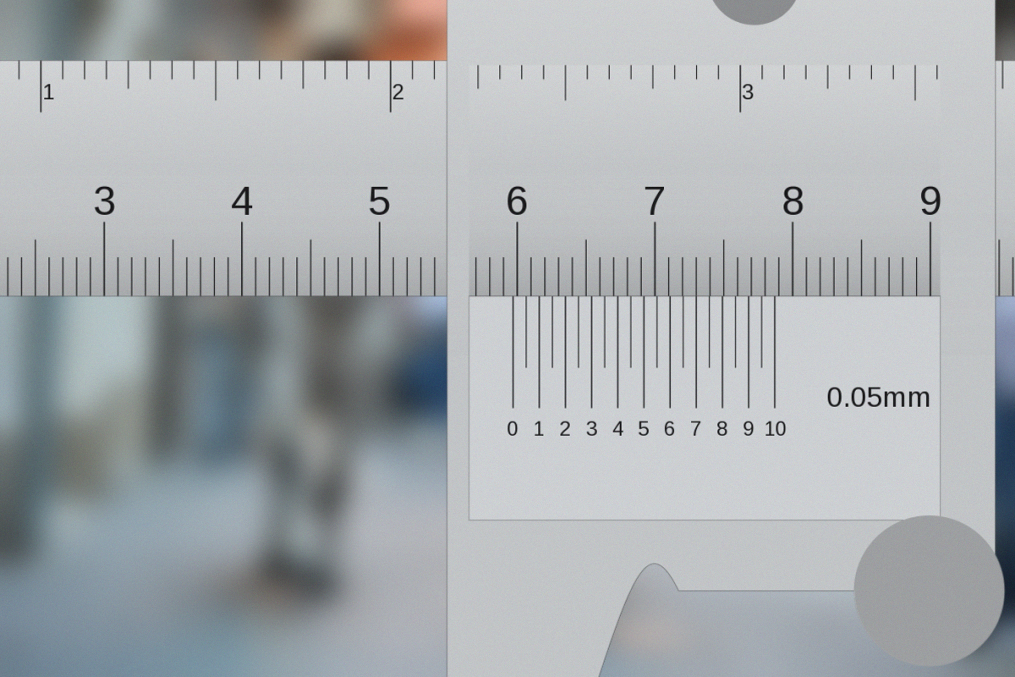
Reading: value=59.7 unit=mm
